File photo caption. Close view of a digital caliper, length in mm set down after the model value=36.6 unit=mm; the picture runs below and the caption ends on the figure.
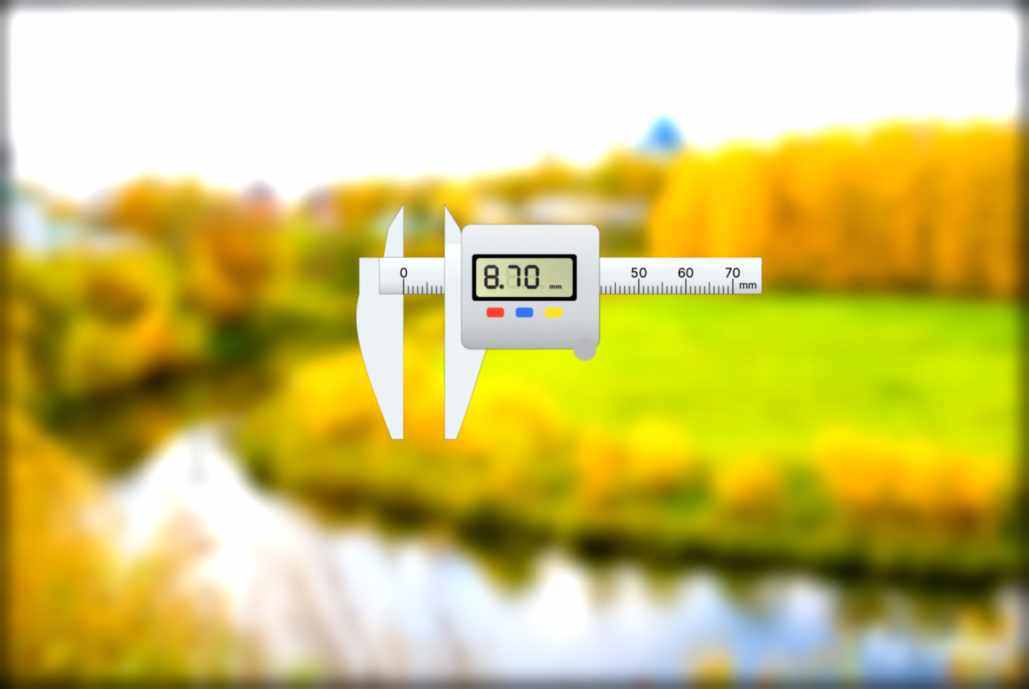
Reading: value=8.70 unit=mm
